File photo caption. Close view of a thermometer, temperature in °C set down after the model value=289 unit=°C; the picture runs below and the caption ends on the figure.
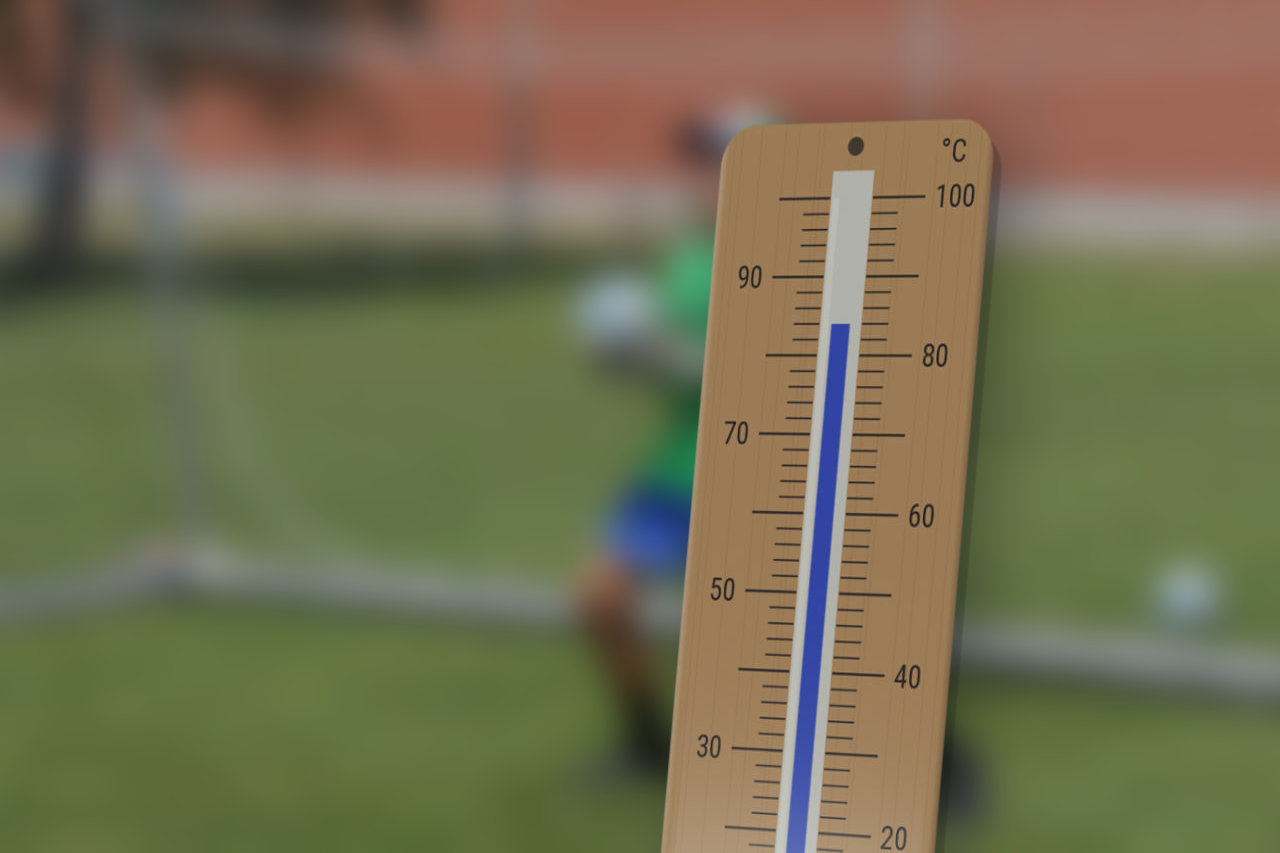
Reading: value=84 unit=°C
